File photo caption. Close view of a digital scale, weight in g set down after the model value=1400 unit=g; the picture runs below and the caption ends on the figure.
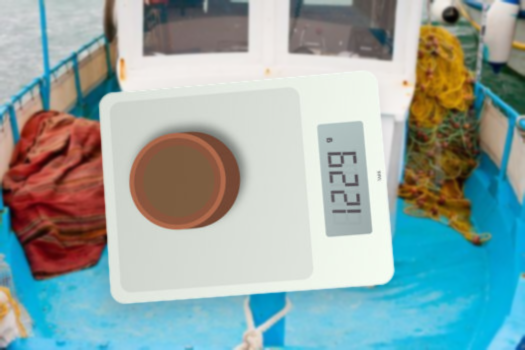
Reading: value=1229 unit=g
